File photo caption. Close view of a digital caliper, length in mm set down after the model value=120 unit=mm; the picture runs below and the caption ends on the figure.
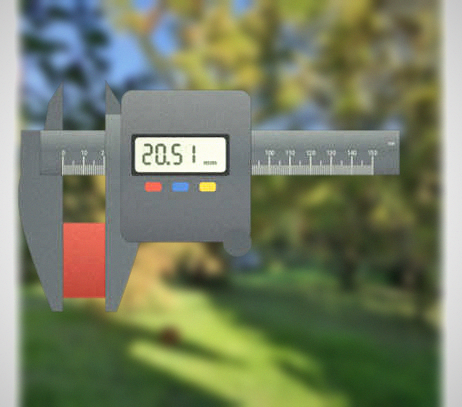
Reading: value=20.51 unit=mm
